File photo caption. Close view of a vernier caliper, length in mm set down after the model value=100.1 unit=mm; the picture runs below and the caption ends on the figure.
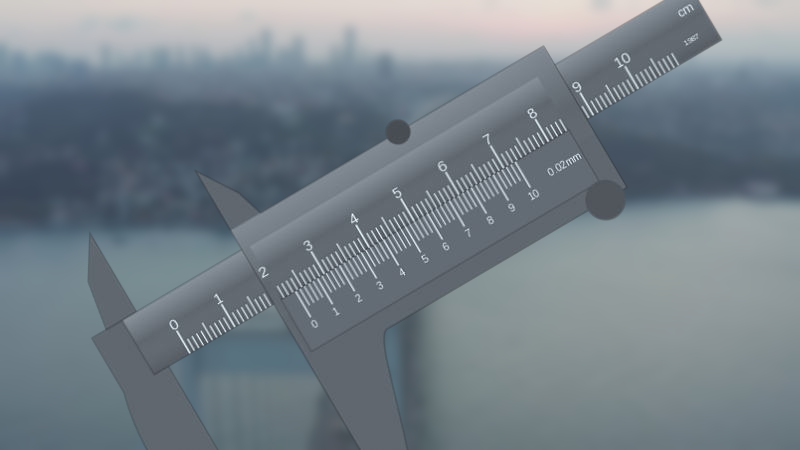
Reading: value=23.5 unit=mm
